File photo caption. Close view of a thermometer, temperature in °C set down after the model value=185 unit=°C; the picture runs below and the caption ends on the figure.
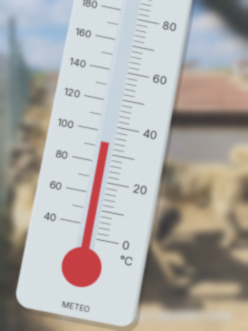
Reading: value=34 unit=°C
